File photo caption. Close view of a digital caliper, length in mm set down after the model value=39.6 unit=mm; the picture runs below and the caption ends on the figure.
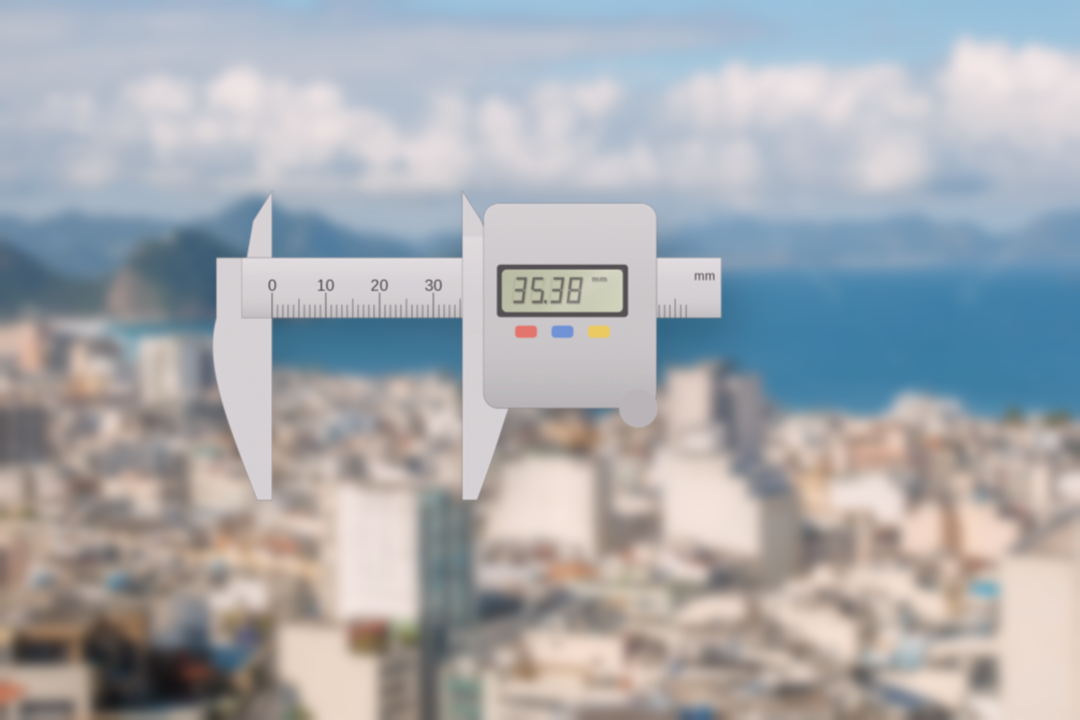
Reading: value=35.38 unit=mm
